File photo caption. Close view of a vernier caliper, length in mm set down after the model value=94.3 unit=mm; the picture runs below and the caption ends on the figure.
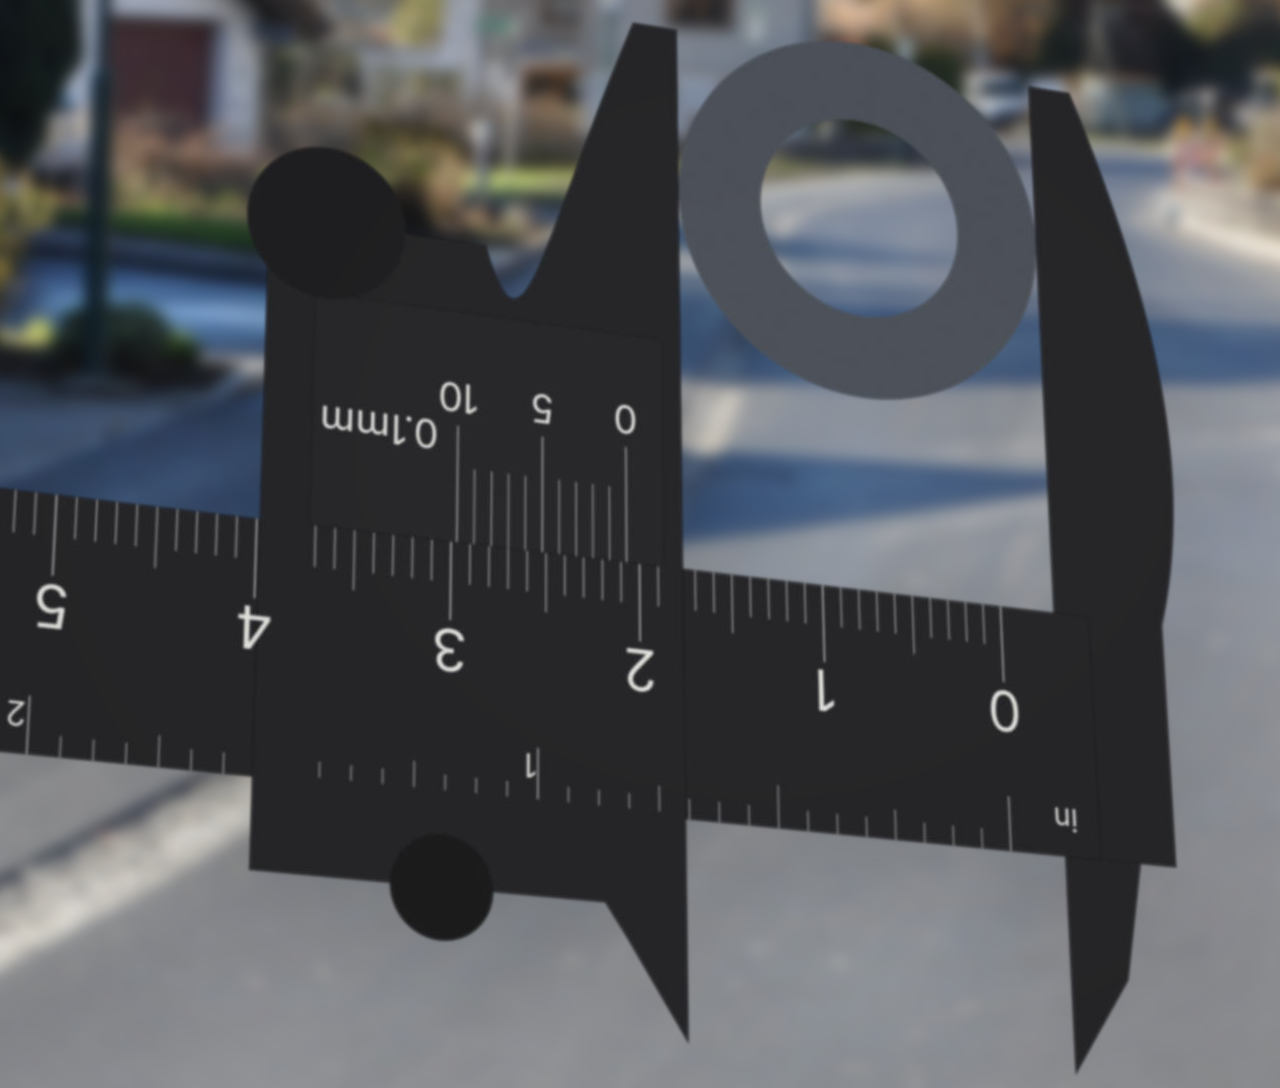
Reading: value=20.7 unit=mm
